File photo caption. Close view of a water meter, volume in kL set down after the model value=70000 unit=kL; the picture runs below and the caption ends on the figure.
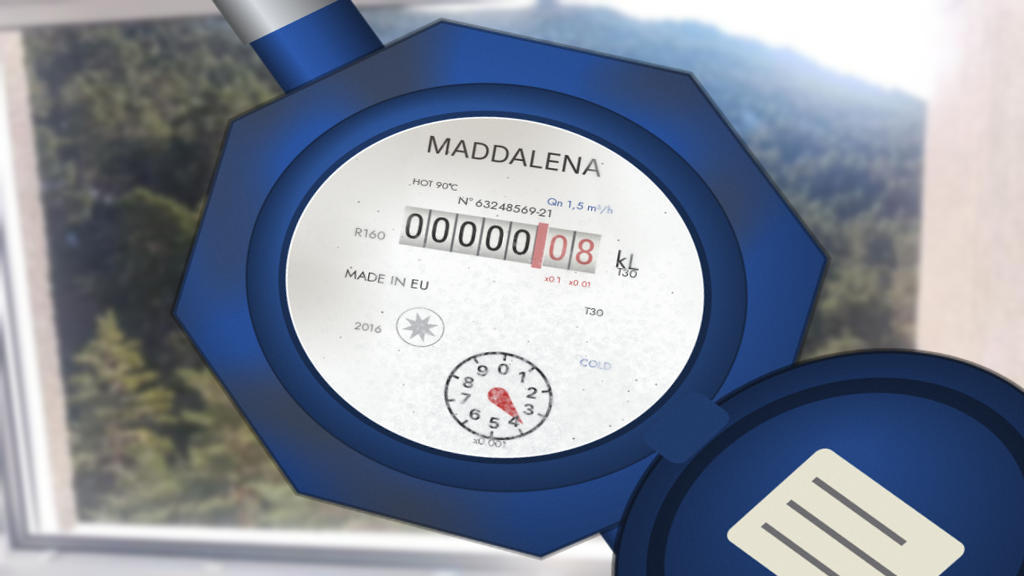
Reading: value=0.083 unit=kL
